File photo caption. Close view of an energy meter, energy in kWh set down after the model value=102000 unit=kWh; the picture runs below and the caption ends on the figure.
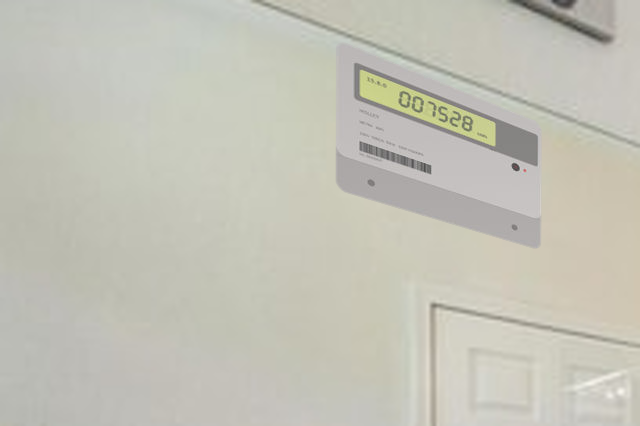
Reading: value=7528 unit=kWh
